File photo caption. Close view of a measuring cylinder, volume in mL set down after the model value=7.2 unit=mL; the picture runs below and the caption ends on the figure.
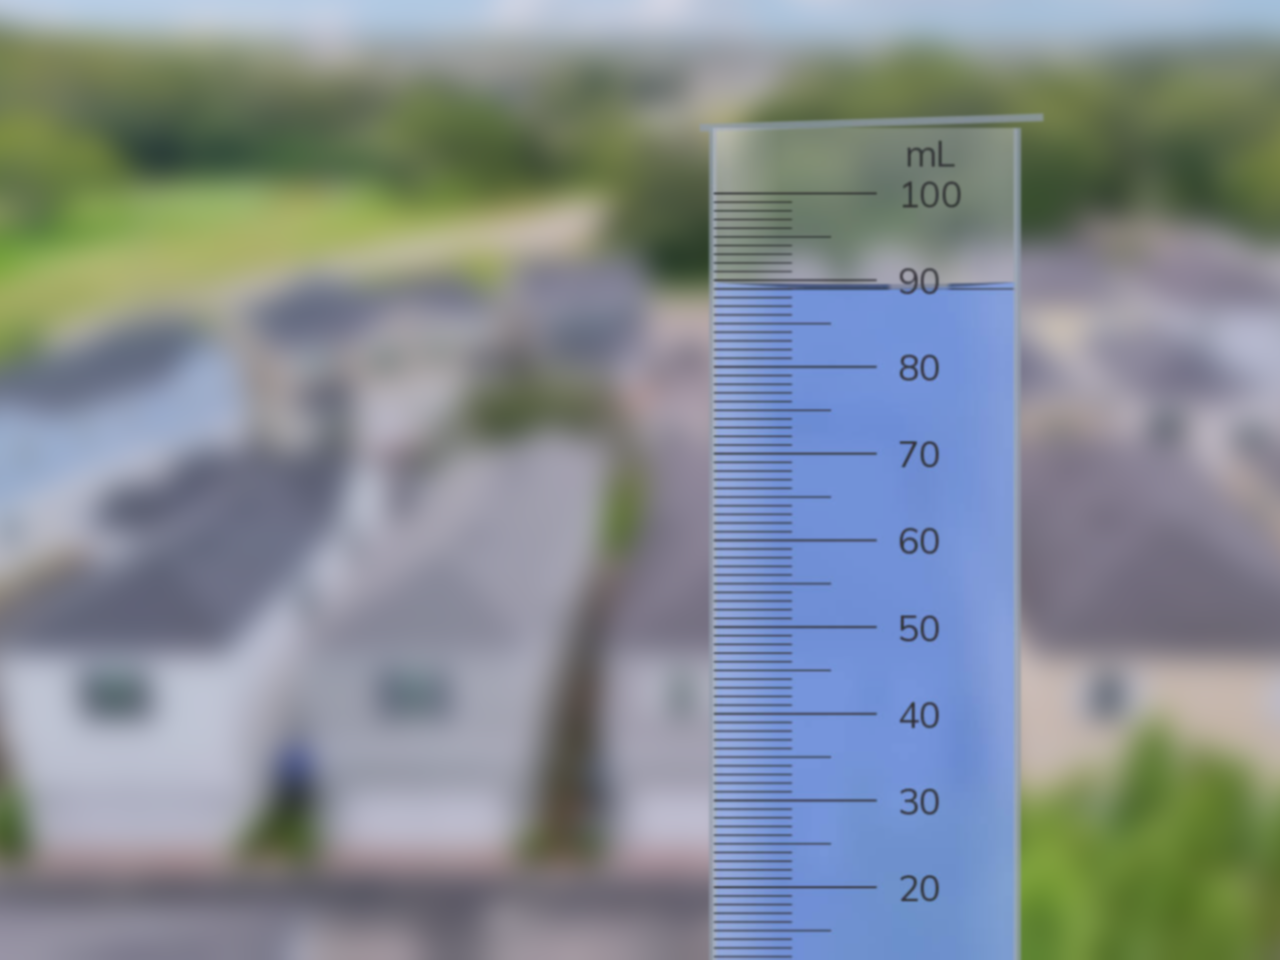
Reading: value=89 unit=mL
